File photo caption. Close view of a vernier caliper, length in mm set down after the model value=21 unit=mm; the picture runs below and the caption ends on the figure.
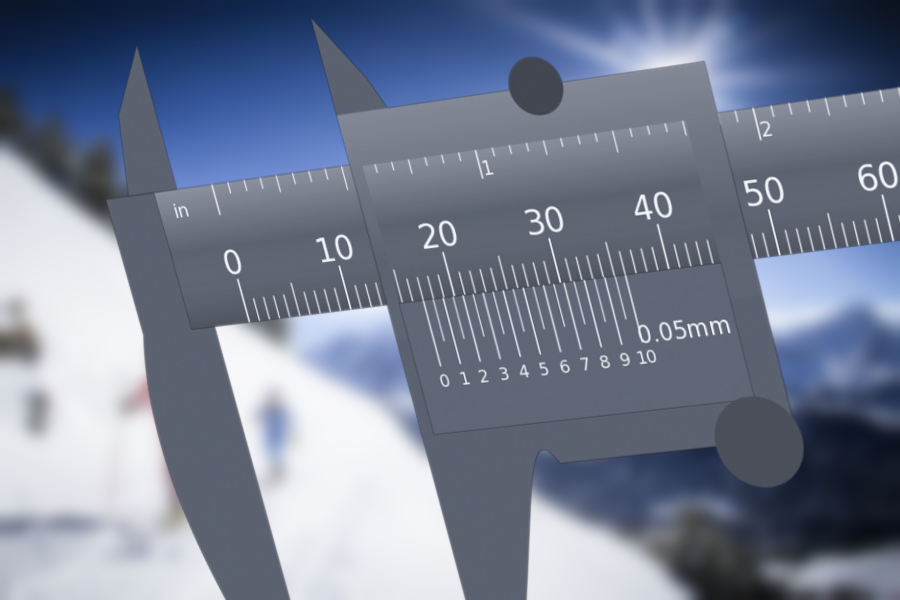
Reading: value=17.0 unit=mm
